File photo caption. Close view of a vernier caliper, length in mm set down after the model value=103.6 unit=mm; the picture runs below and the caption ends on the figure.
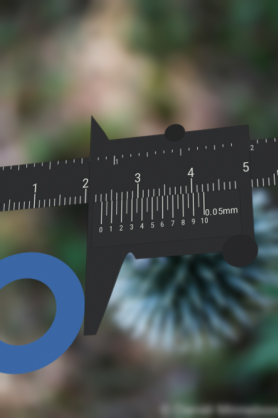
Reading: value=23.2 unit=mm
